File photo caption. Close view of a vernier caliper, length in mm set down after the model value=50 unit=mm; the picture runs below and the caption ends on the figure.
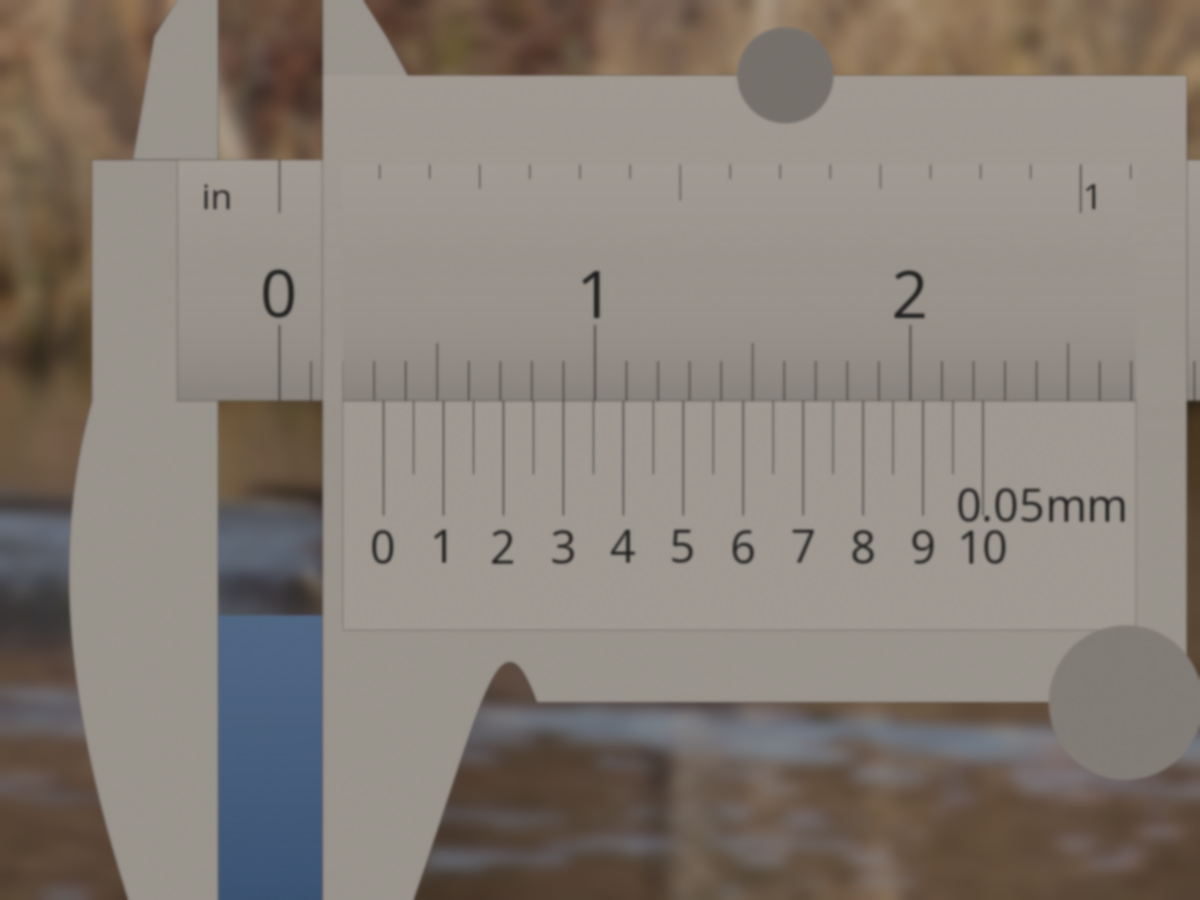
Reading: value=3.3 unit=mm
